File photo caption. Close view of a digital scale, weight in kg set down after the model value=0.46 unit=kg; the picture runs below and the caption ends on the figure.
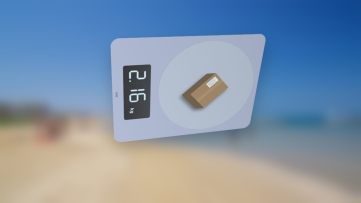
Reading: value=2.16 unit=kg
